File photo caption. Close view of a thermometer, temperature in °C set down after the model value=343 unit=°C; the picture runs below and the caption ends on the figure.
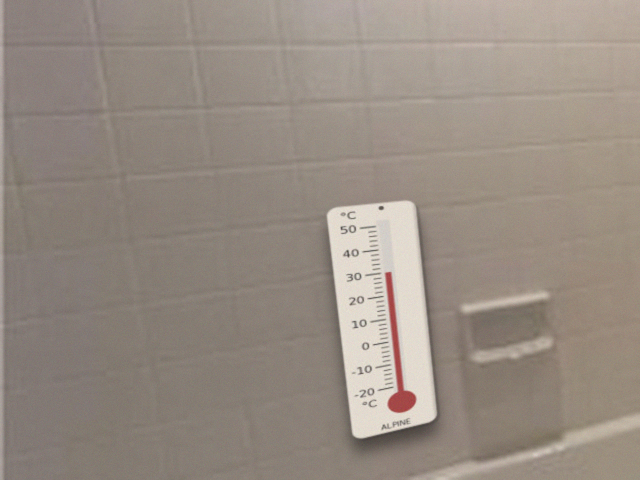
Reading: value=30 unit=°C
